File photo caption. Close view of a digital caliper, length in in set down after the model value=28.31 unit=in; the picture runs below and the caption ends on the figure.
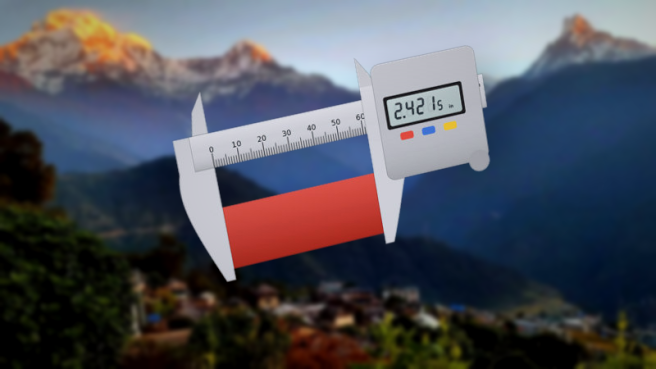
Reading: value=2.4215 unit=in
